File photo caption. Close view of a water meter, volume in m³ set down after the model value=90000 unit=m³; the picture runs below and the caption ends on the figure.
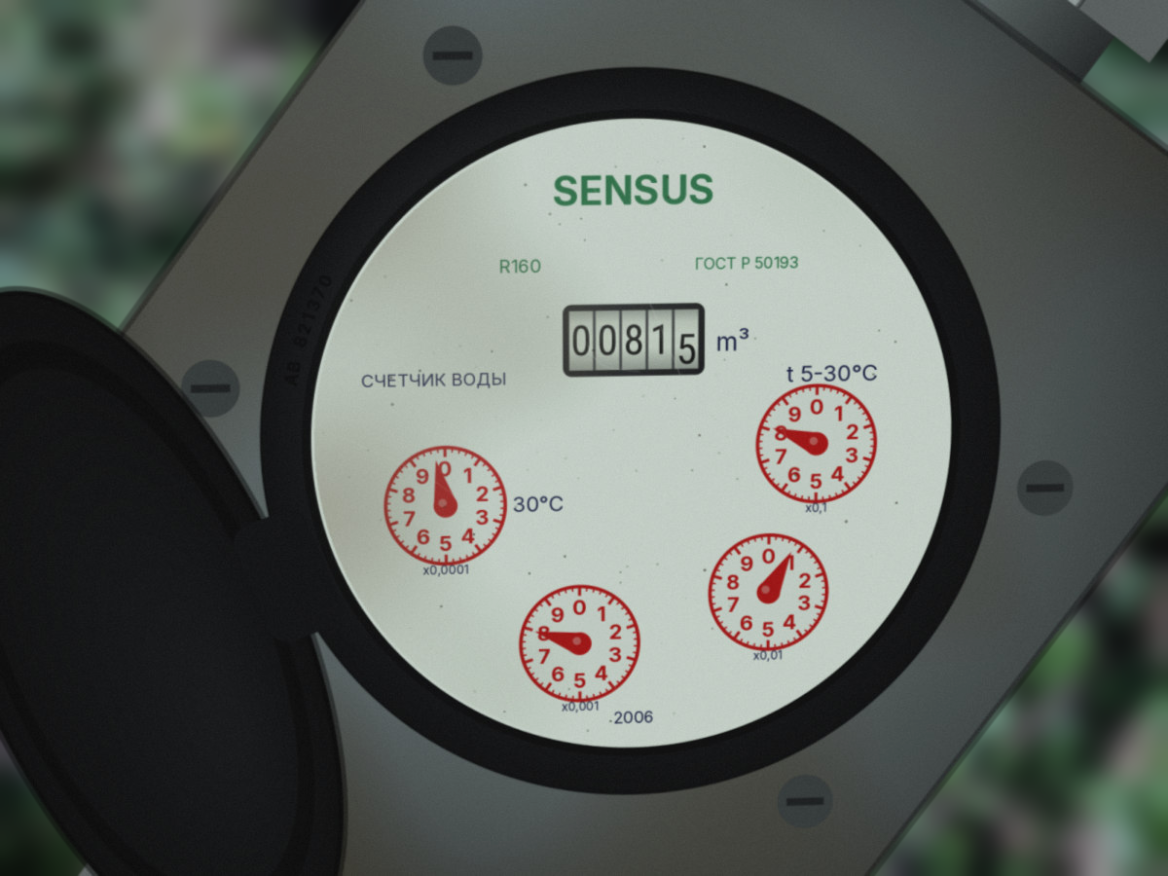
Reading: value=814.8079 unit=m³
